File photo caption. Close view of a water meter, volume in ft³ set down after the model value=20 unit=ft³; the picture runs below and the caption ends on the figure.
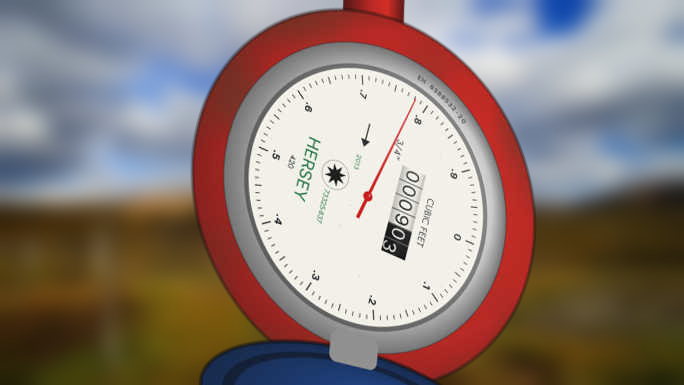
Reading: value=902.78 unit=ft³
